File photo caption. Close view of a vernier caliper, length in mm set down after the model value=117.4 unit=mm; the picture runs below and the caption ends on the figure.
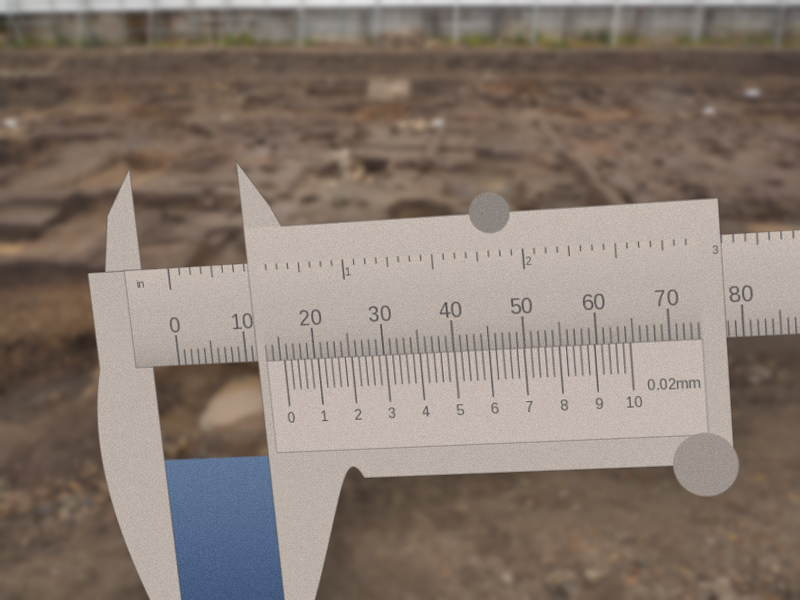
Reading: value=15.6 unit=mm
